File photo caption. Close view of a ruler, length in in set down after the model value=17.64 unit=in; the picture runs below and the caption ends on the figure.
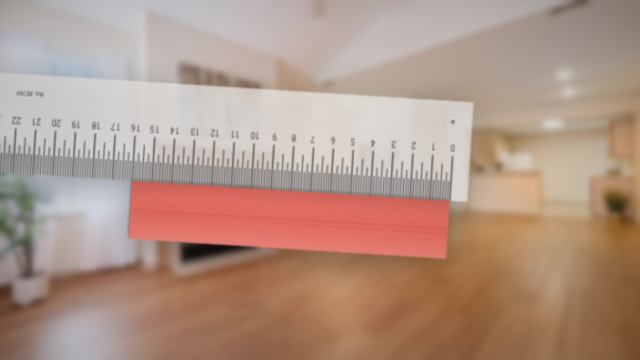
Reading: value=16 unit=in
